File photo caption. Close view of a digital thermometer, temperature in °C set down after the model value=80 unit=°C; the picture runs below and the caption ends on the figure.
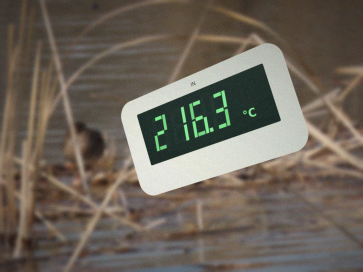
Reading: value=216.3 unit=°C
